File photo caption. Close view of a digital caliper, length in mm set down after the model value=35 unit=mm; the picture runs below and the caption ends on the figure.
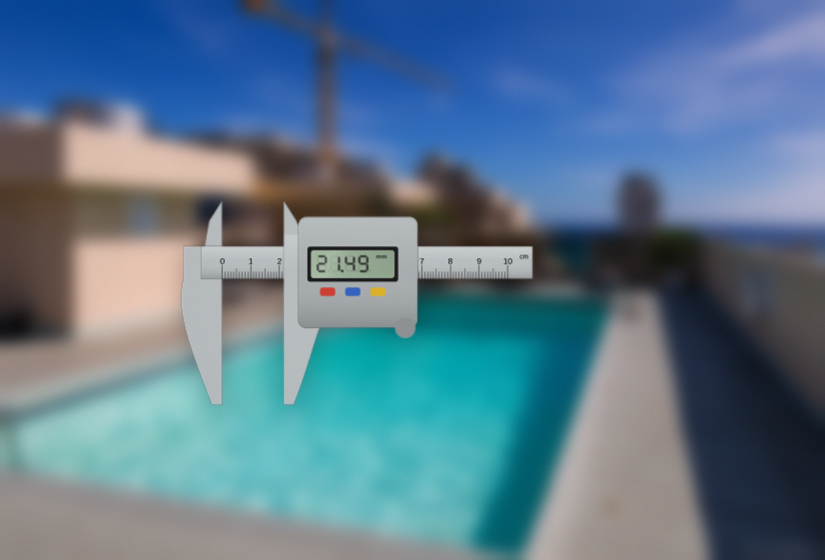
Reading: value=21.49 unit=mm
